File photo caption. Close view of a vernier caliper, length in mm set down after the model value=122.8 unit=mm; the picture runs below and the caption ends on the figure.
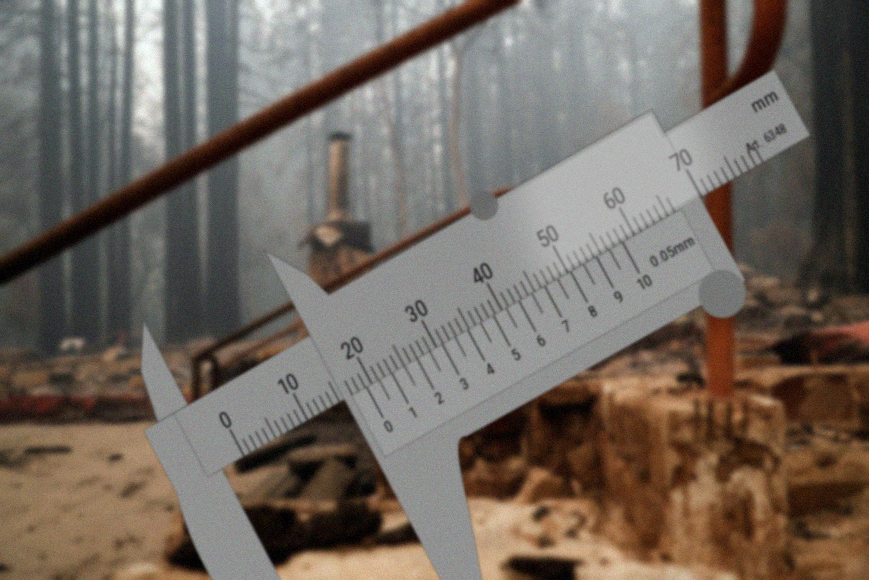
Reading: value=19.2 unit=mm
